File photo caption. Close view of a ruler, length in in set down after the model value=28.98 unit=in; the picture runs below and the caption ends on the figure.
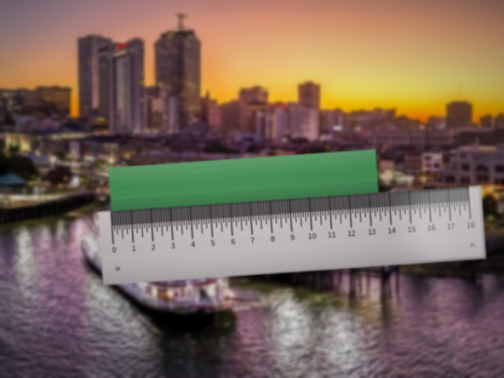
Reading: value=13.5 unit=in
